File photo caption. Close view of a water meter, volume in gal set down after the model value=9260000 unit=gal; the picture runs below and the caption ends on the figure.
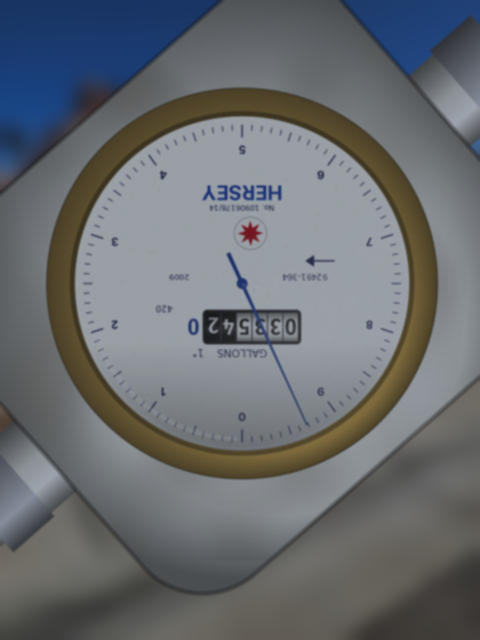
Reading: value=335419.3 unit=gal
